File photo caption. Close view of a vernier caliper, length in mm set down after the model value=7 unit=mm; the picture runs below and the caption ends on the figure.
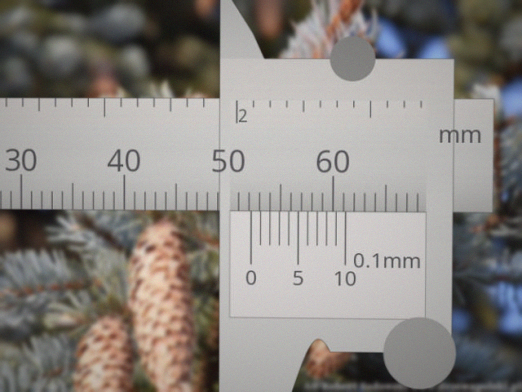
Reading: value=52.2 unit=mm
